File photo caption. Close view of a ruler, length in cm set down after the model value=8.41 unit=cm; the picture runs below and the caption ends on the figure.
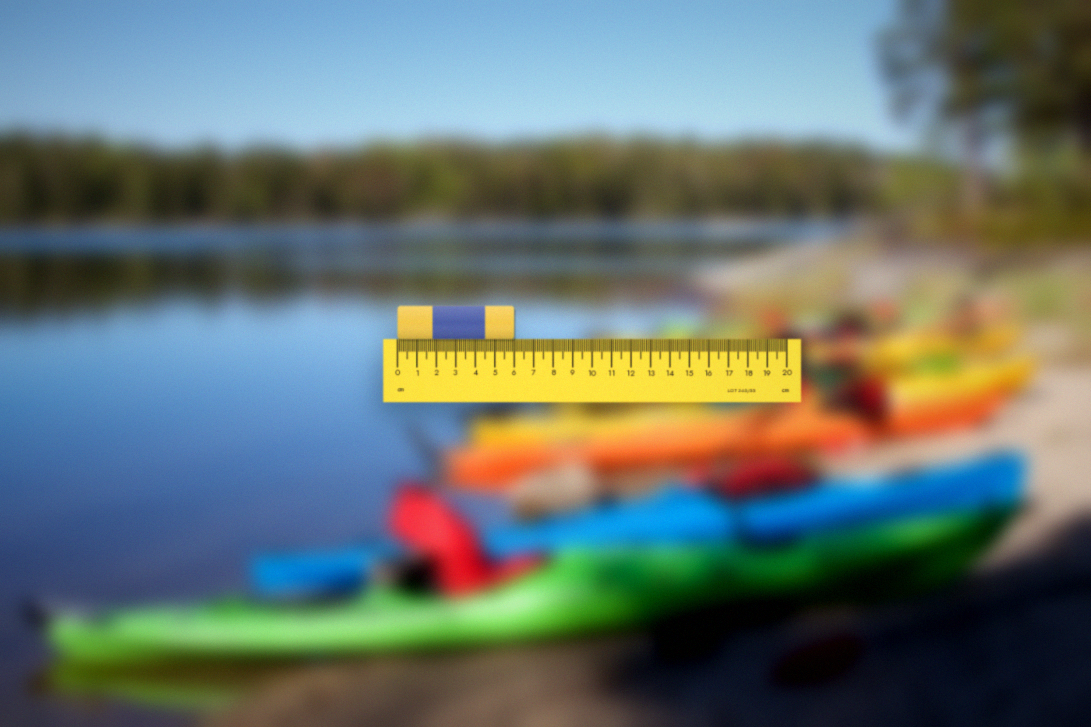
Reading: value=6 unit=cm
